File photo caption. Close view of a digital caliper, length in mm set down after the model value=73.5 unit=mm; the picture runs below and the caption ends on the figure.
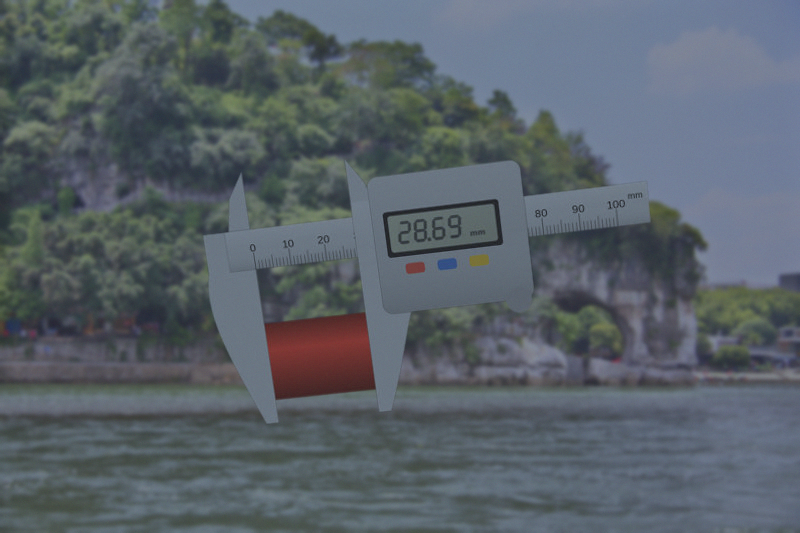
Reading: value=28.69 unit=mm
